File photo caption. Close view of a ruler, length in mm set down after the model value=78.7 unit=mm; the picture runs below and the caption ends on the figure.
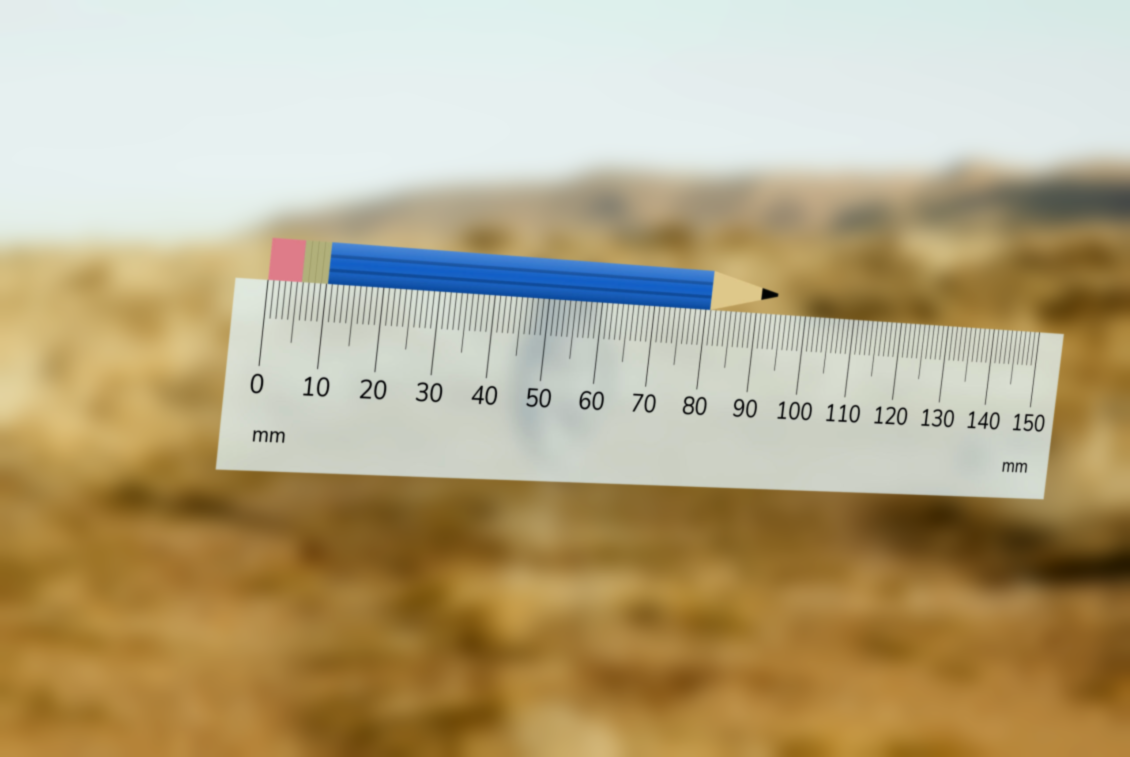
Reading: value=94 unit=mm
